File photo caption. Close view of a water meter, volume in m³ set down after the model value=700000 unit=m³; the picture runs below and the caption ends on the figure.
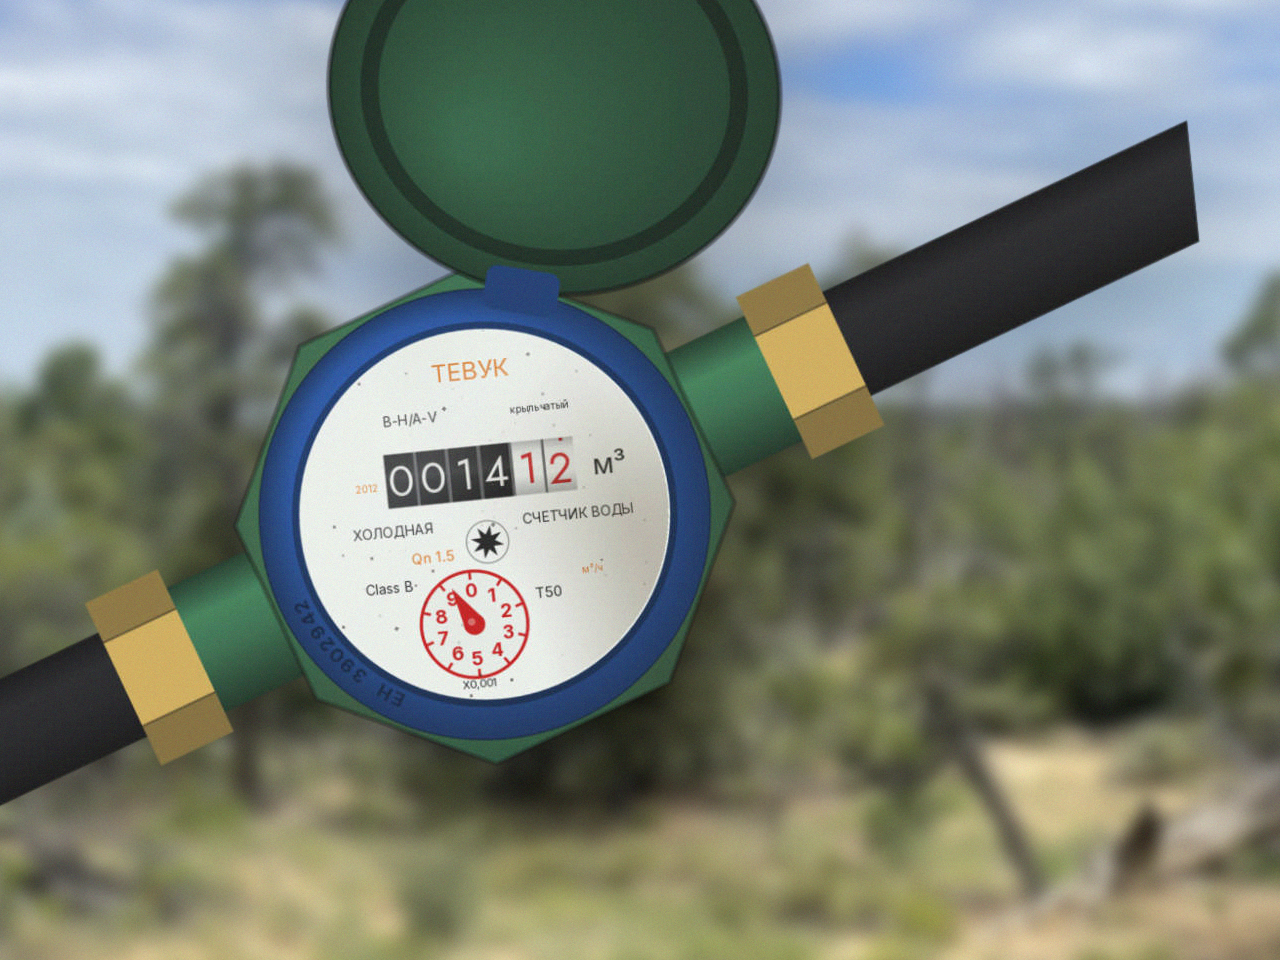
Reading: value=14.119 unit=m³
